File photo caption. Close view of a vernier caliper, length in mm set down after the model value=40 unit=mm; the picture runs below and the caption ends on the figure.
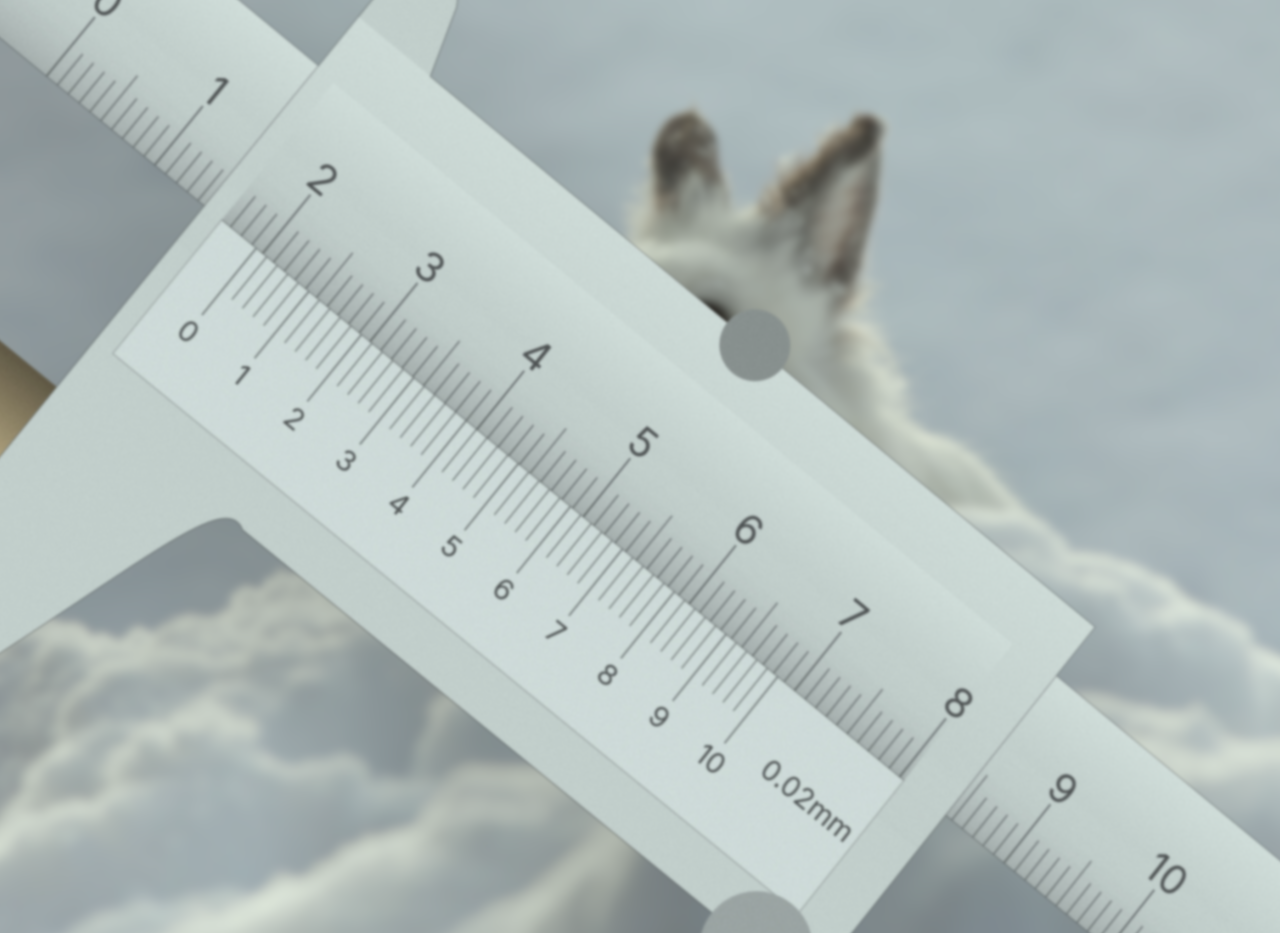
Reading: value=19.4 unit=mm
